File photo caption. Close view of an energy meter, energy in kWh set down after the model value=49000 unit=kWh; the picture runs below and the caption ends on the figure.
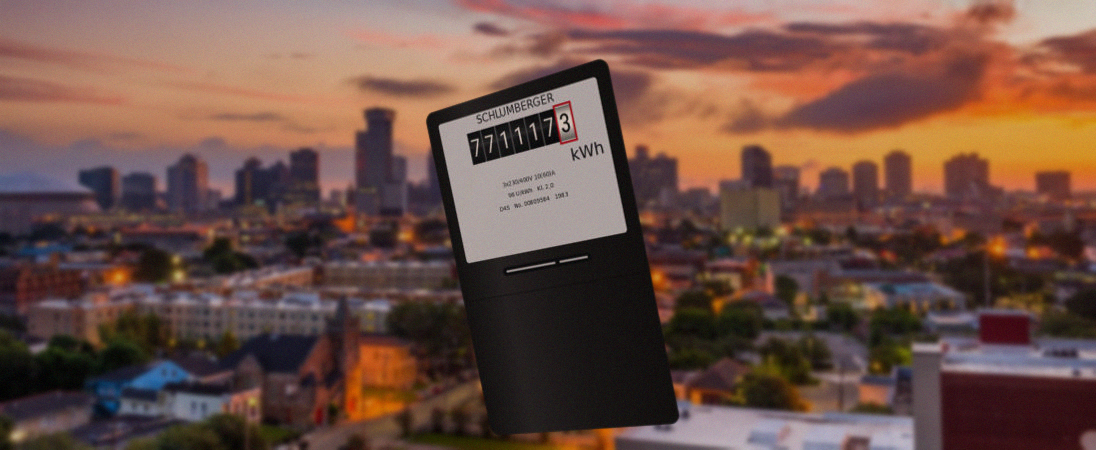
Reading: value=771117.3 unit=kWh
